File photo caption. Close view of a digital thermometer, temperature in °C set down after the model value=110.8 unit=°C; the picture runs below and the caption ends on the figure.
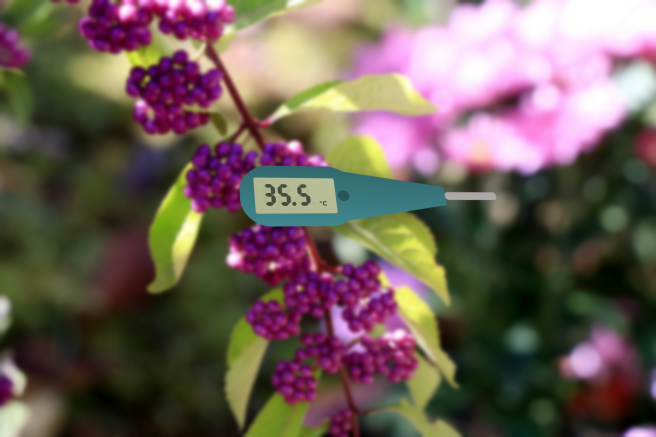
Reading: value=35.5 unit=°C
